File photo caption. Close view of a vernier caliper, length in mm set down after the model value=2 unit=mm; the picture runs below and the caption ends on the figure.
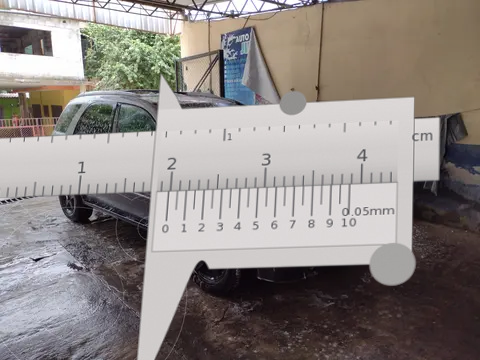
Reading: value=19.8 unit=mm
